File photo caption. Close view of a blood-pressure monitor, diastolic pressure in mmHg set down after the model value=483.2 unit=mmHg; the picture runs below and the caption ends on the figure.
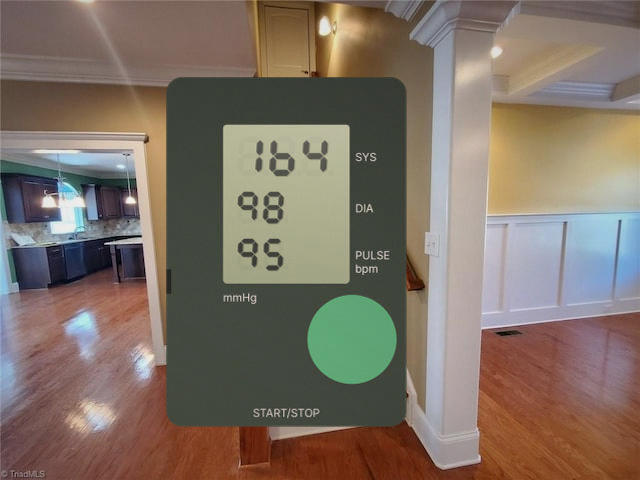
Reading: value=98 unit=mmHg
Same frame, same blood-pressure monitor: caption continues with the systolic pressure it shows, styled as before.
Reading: value=164 unit=mmHg
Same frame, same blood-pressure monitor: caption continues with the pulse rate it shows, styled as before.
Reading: value=95 unit=bpm
